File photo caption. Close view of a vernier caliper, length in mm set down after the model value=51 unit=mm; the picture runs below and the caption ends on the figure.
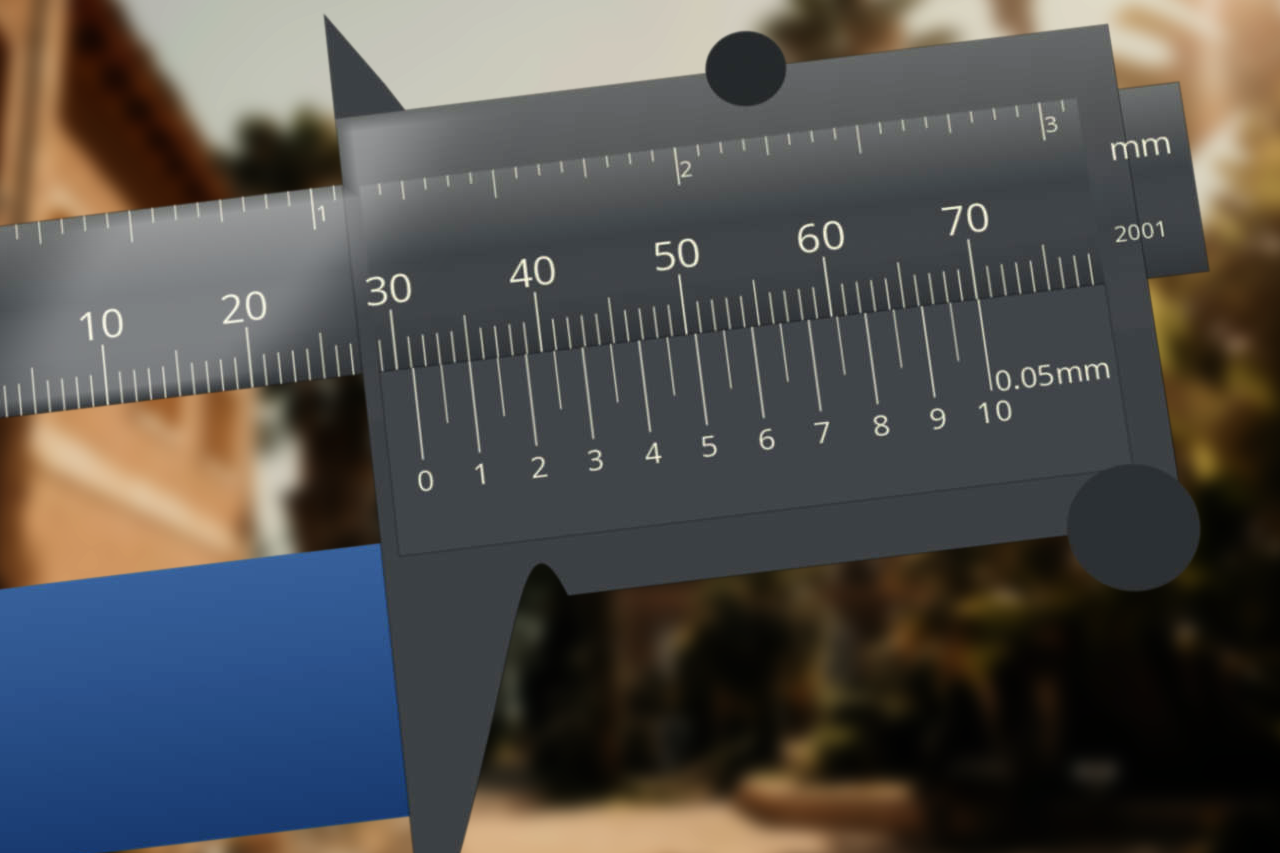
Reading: value=31.1 unit=mm
